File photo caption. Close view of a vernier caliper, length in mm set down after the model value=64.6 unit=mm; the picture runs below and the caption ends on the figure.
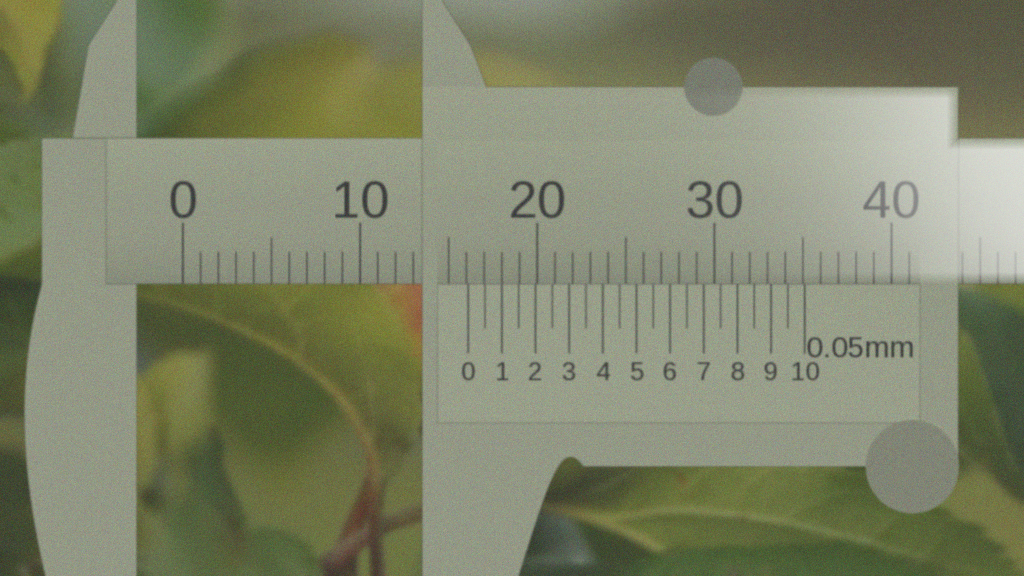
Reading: value=16.1 unit=mm
